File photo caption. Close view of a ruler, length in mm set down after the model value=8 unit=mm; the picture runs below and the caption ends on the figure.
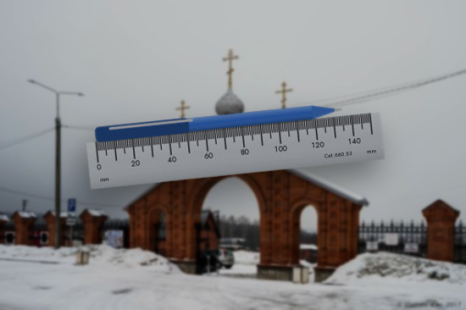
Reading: value=135 unit=mm
